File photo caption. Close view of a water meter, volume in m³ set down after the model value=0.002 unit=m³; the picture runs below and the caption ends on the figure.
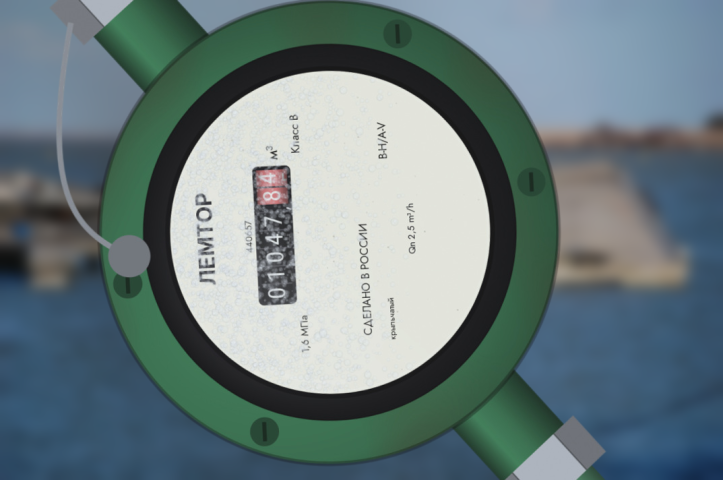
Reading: value=1047.84 unit=m³
